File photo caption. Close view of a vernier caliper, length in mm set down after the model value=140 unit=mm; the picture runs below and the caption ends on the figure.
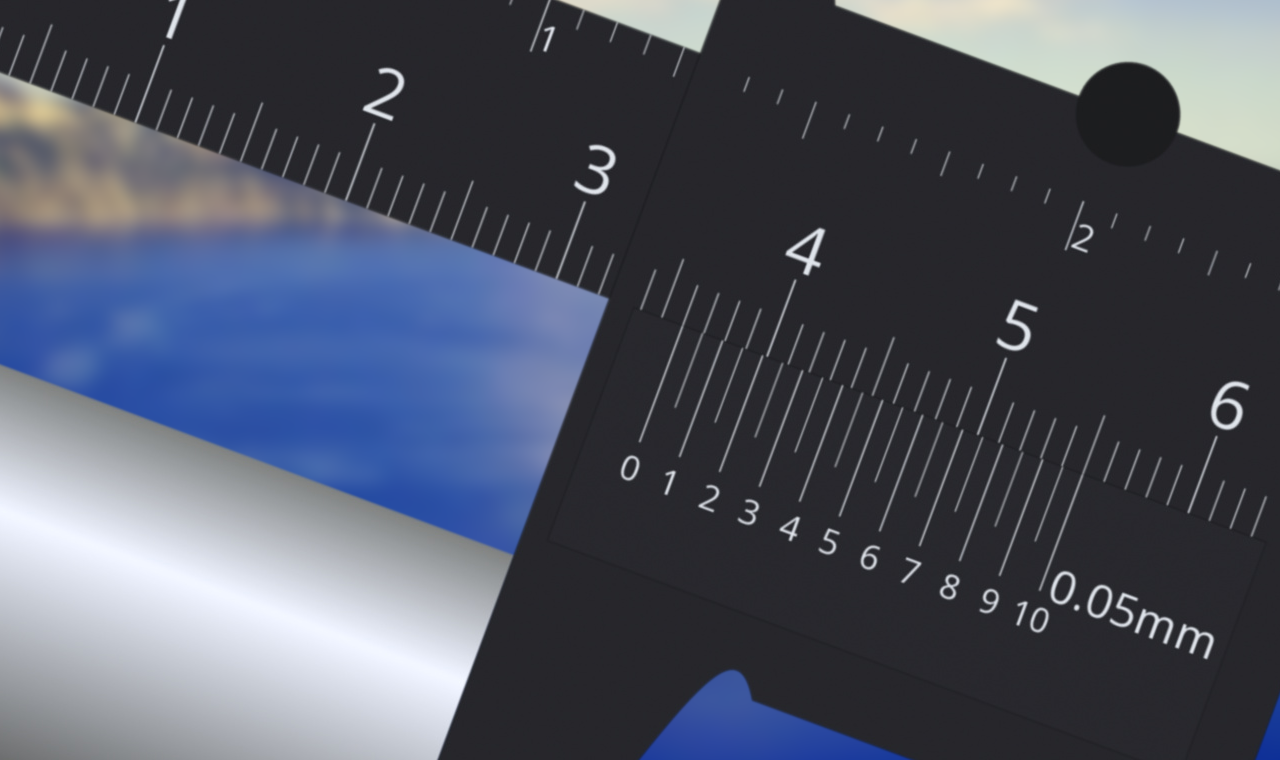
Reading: value=36.0 unit=mm
